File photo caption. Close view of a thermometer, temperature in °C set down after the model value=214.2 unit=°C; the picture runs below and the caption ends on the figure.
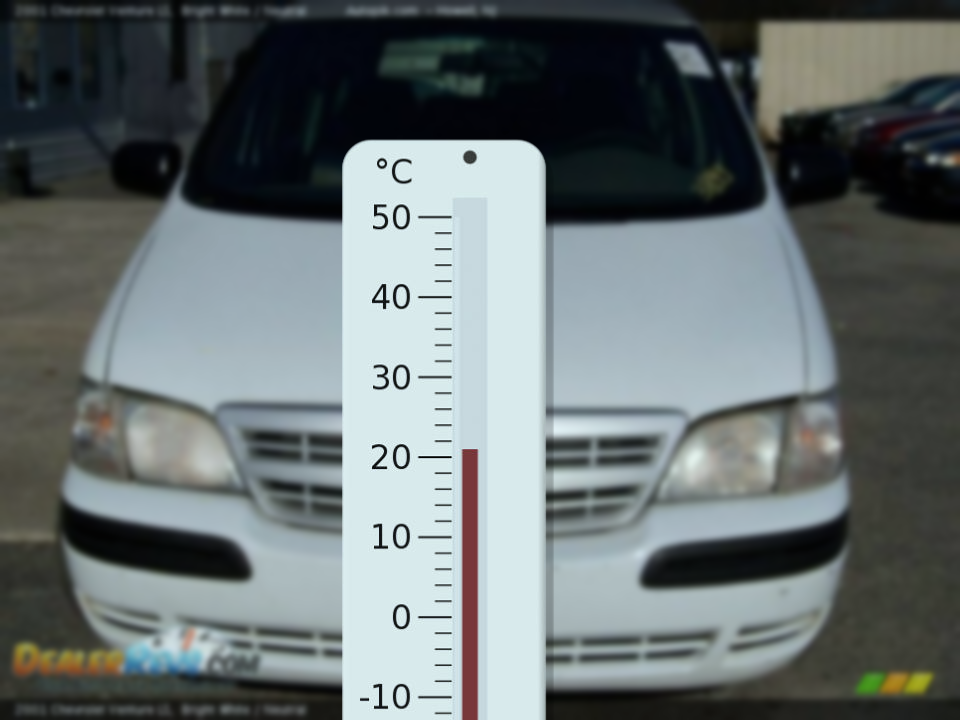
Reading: value=21 unit=°C
